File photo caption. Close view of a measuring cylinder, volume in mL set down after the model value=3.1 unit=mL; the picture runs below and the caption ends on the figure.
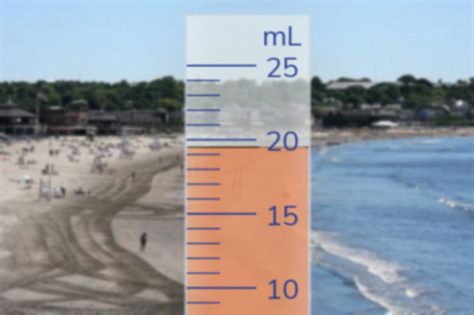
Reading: value=19.5 unit=mL
